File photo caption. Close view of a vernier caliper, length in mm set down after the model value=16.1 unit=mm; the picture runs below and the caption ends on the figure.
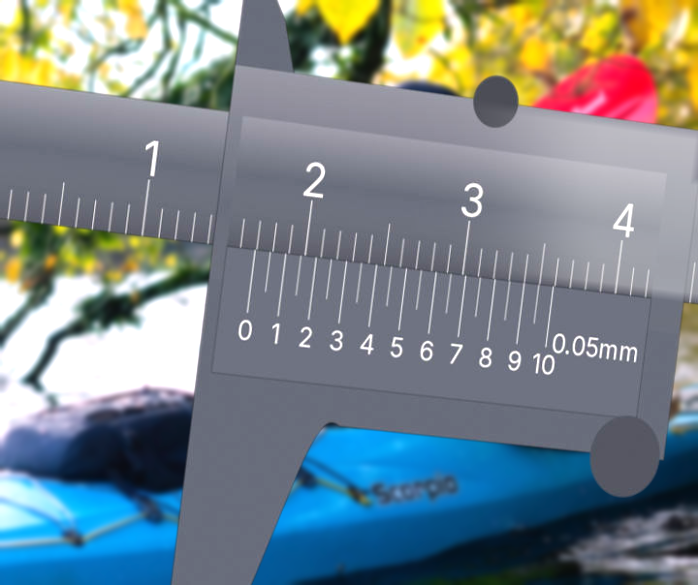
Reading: value=16.9 unit=mm
